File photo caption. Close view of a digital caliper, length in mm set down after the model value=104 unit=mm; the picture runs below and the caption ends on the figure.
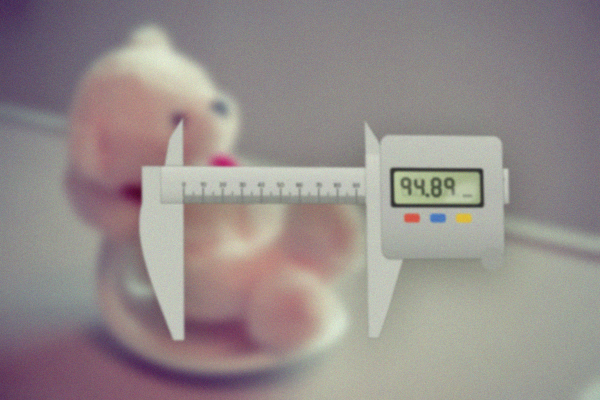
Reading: value=94.89 unit=mm
